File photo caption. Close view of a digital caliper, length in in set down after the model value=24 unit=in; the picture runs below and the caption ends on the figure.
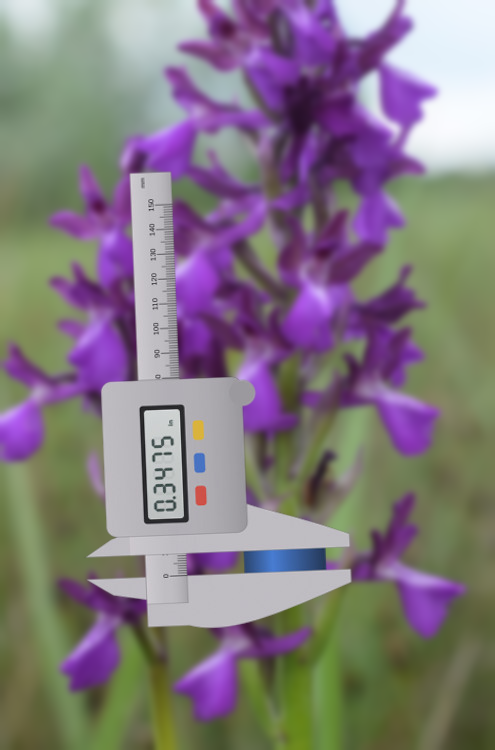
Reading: value=0.3475 unit=in
